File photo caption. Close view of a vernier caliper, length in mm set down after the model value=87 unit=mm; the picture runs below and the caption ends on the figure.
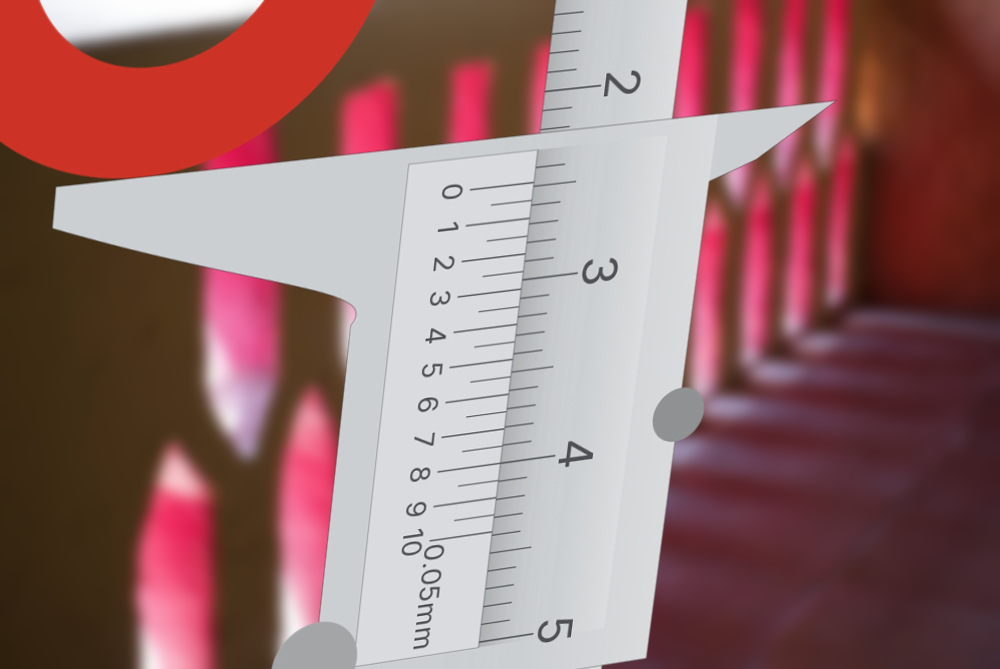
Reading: value=24.8 unit=mm
